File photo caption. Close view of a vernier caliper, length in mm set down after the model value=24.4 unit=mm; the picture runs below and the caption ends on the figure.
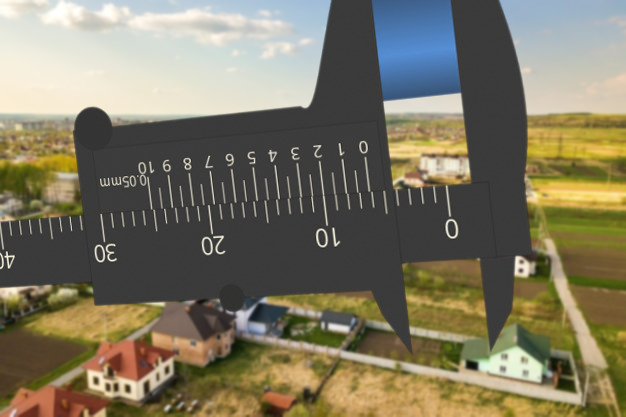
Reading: value=6.2 unit=mm
